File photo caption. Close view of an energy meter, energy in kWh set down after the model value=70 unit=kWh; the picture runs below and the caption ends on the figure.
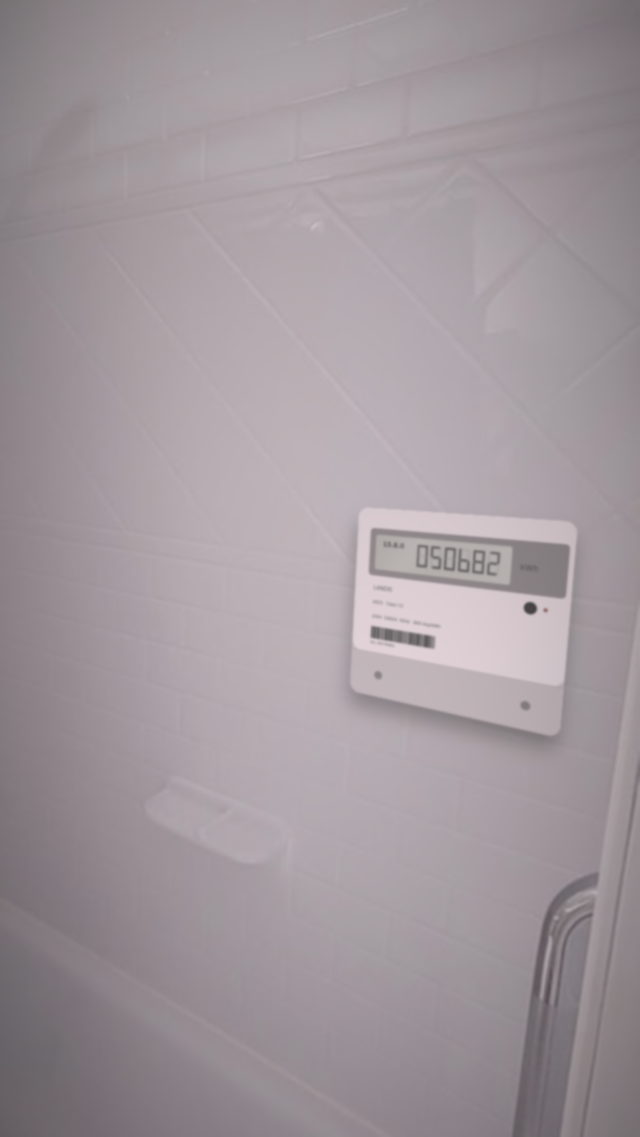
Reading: value=50682 unit=kWh
